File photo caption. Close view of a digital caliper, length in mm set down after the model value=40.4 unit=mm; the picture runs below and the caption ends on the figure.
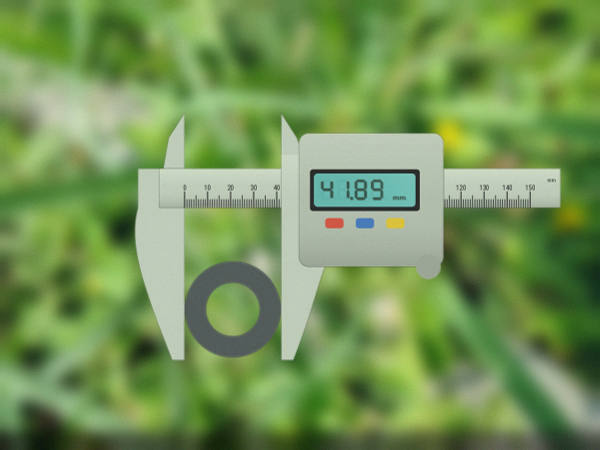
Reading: value=41.89 unit=mm
